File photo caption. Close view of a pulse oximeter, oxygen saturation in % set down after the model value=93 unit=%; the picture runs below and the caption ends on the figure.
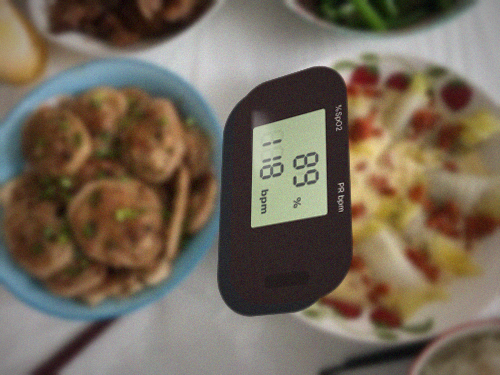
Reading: value=89 unit=%
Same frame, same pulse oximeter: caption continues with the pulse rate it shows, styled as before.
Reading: value=118 unit=bpm
